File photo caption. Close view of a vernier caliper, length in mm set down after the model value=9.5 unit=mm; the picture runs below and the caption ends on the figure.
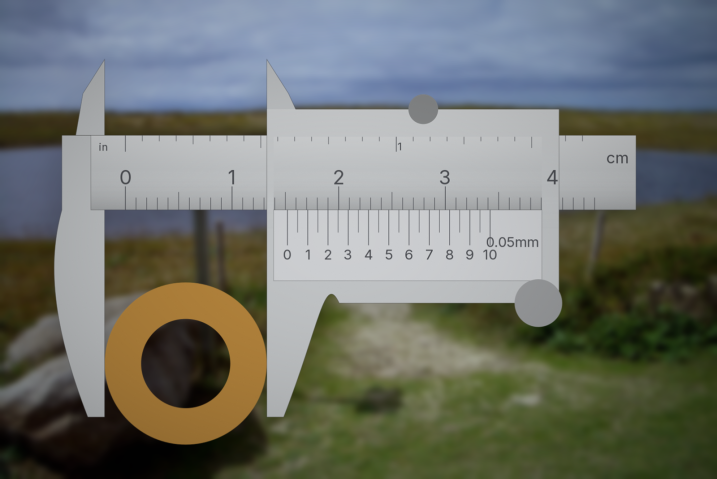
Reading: value=15.2 unit=mm
